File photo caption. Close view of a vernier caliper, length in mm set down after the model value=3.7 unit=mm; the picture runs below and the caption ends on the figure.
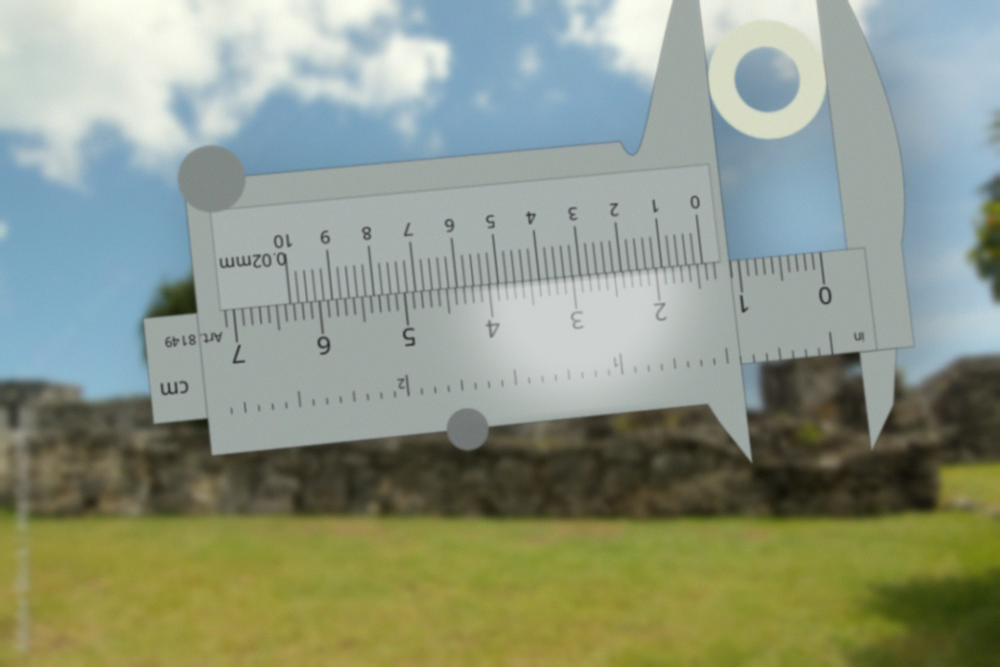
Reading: value=14.4 unit=mm
